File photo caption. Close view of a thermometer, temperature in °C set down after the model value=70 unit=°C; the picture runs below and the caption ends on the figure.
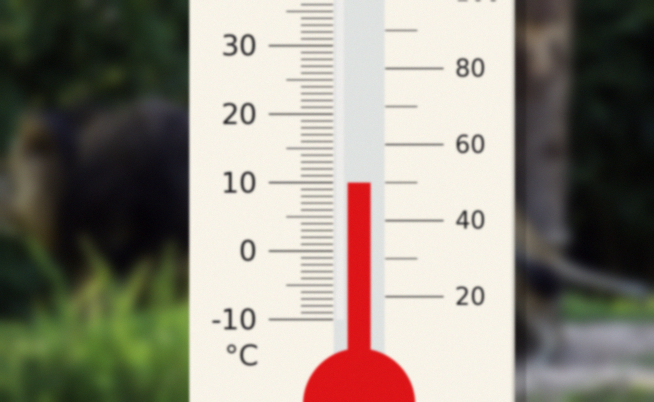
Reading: value=10 unit=°C
